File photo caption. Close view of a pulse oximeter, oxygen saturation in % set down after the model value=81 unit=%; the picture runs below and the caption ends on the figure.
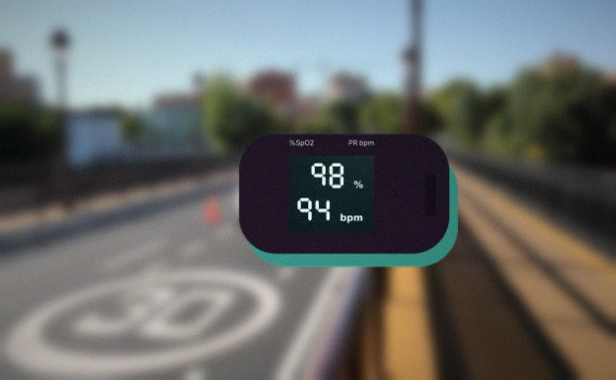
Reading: value=98 unit=%
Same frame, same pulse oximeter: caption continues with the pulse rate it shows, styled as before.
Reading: value=94 unit=bpm
